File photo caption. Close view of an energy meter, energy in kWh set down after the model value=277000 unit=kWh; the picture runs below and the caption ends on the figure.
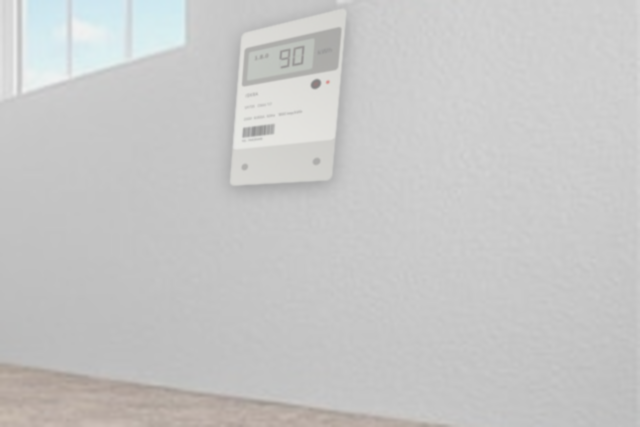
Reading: value=90 unit=kWh
